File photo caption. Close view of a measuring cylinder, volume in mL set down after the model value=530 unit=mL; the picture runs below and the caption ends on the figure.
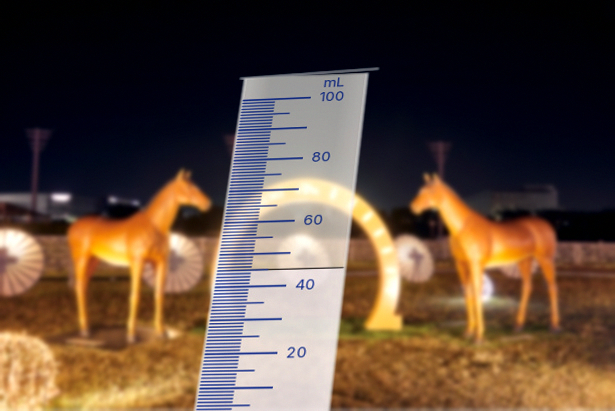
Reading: value=45 unit=mL
